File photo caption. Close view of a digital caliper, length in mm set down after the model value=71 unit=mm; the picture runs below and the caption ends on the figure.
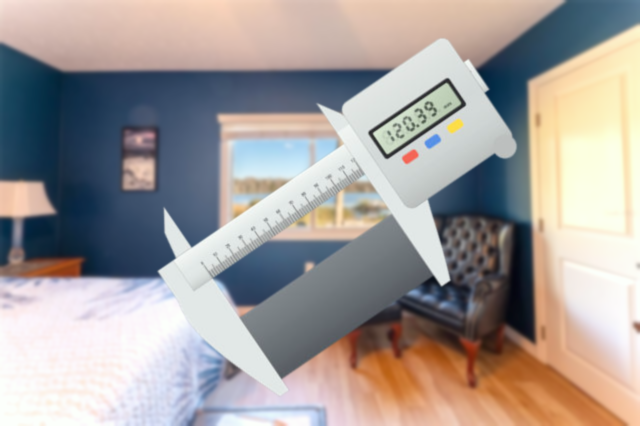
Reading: value=120.39 unit=mm
